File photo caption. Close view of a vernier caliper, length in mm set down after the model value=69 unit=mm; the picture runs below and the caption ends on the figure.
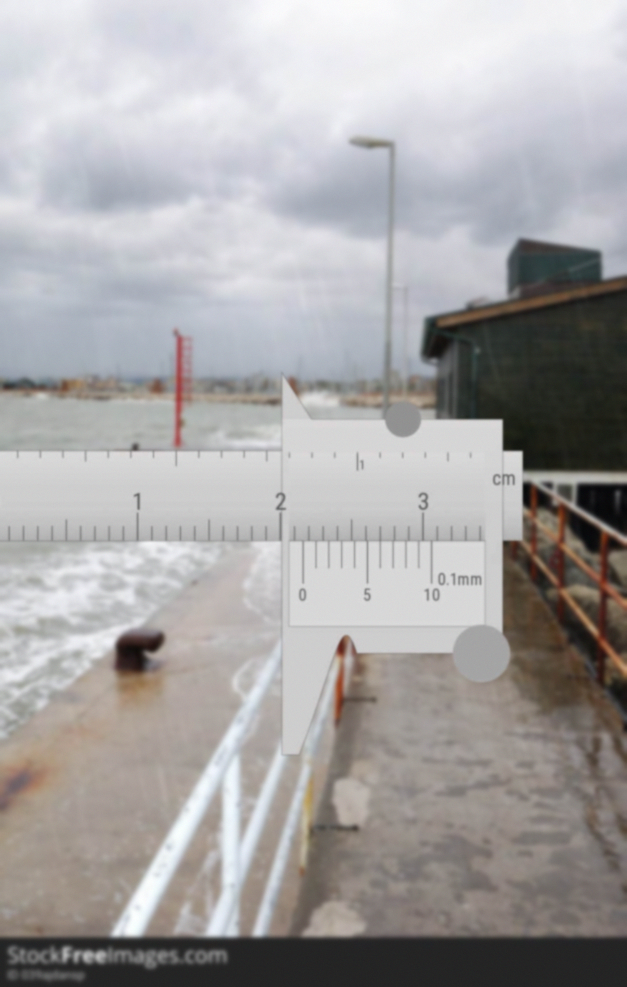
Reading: value=21.6 unit=mm
